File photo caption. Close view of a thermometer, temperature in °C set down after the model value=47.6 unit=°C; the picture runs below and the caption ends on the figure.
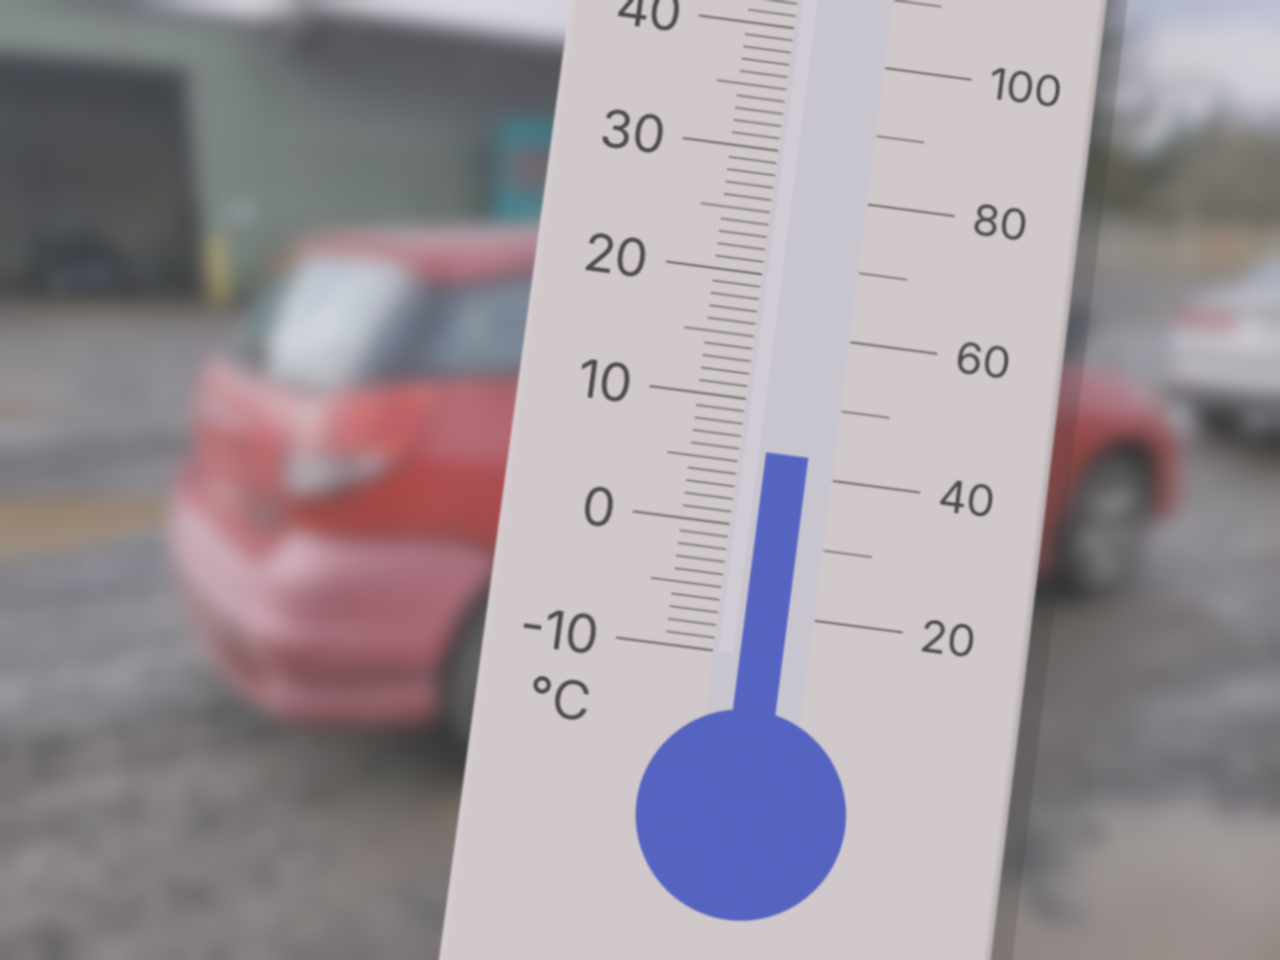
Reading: value=6 unit=°C
